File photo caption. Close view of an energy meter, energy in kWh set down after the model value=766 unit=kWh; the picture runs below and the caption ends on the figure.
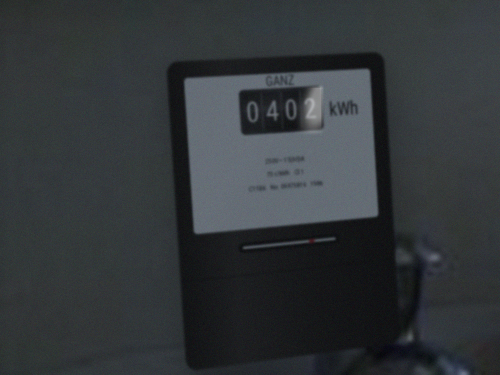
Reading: value=402 unit=kWh
